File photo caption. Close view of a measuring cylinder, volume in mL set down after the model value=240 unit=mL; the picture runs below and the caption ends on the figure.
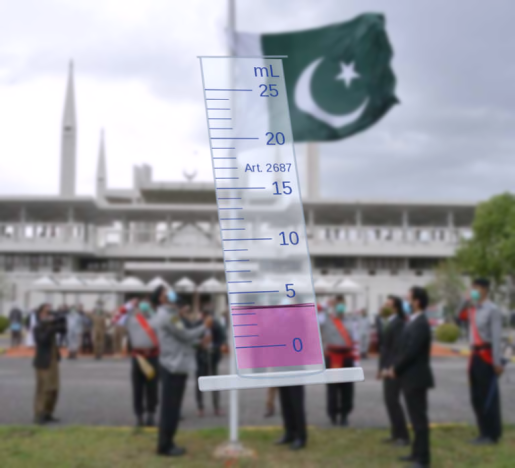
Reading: value=3.5 unit=mL
